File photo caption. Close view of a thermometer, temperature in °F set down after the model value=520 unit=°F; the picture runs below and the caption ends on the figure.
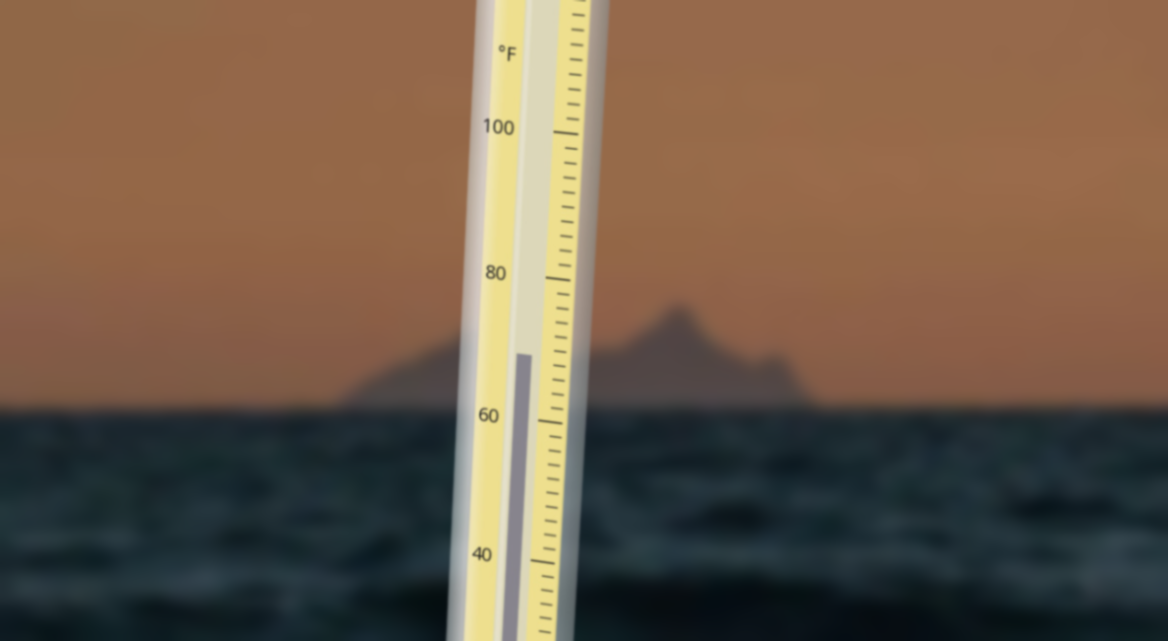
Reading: value=69 unit=°F
